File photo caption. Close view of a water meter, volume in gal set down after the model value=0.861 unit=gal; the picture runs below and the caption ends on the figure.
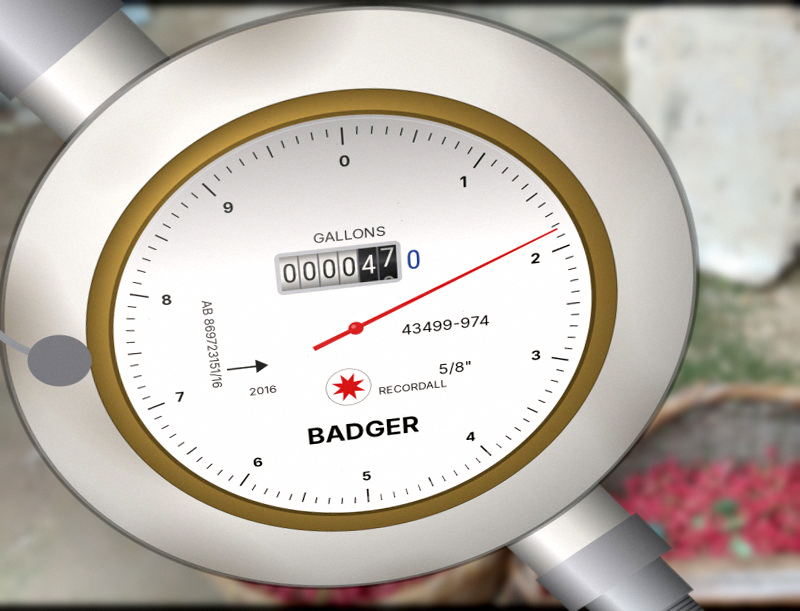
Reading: value=471.8 unit=gal
